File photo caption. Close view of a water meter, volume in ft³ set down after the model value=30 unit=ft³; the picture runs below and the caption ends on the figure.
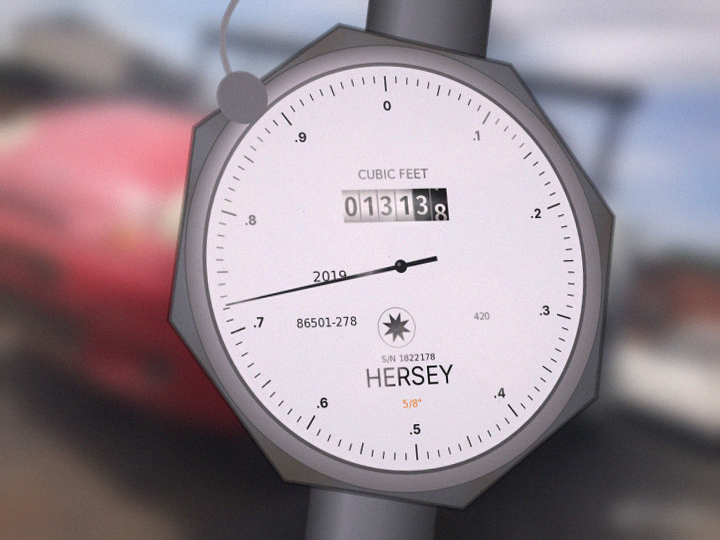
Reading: value=13137.72 unit=ft³
